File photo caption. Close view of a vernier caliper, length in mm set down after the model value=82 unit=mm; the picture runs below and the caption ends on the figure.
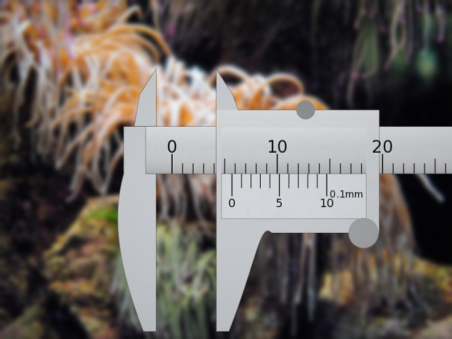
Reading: value=5.7 unit=mm
